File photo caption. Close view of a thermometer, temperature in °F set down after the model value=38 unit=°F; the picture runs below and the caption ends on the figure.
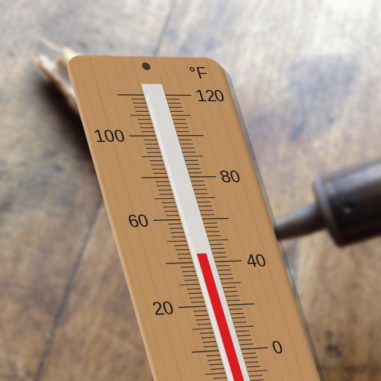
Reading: value=44 unit=°F
